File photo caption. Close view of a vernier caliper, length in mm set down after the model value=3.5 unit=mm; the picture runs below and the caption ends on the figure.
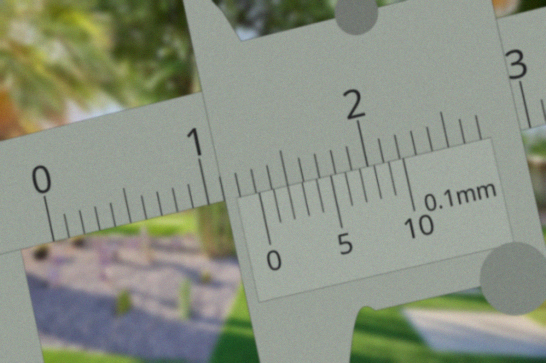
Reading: value=13.2 unit=mm
